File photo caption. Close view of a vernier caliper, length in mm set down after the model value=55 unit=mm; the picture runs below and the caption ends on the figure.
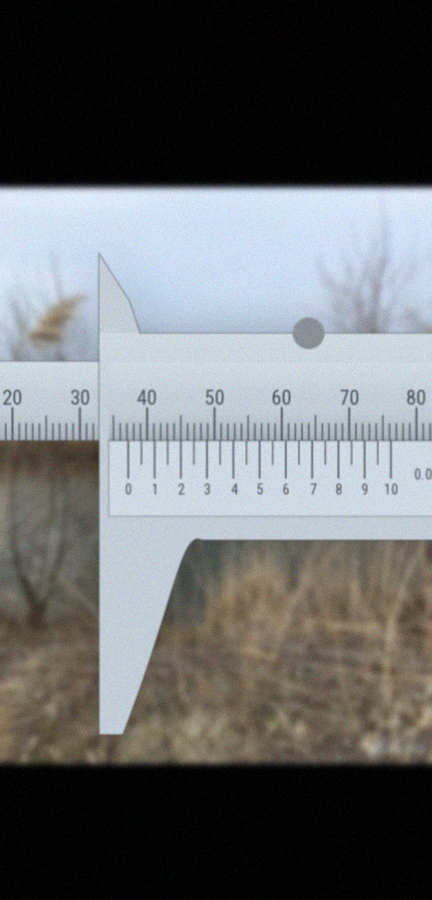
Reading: value=37.2 unit=mm
